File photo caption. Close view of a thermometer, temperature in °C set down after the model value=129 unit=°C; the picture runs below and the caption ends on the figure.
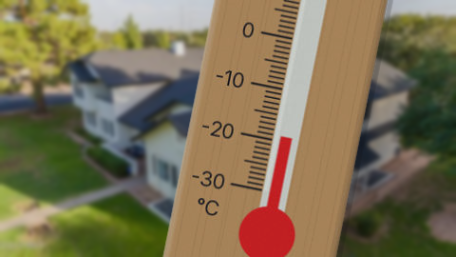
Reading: value=-19 unit=°C
